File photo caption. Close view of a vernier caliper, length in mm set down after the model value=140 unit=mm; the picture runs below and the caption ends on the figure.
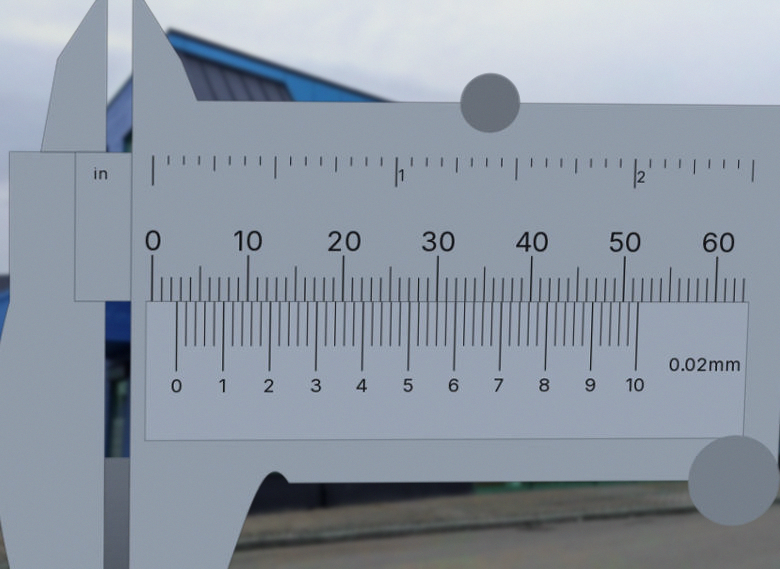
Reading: value=2.6 unit=mm
